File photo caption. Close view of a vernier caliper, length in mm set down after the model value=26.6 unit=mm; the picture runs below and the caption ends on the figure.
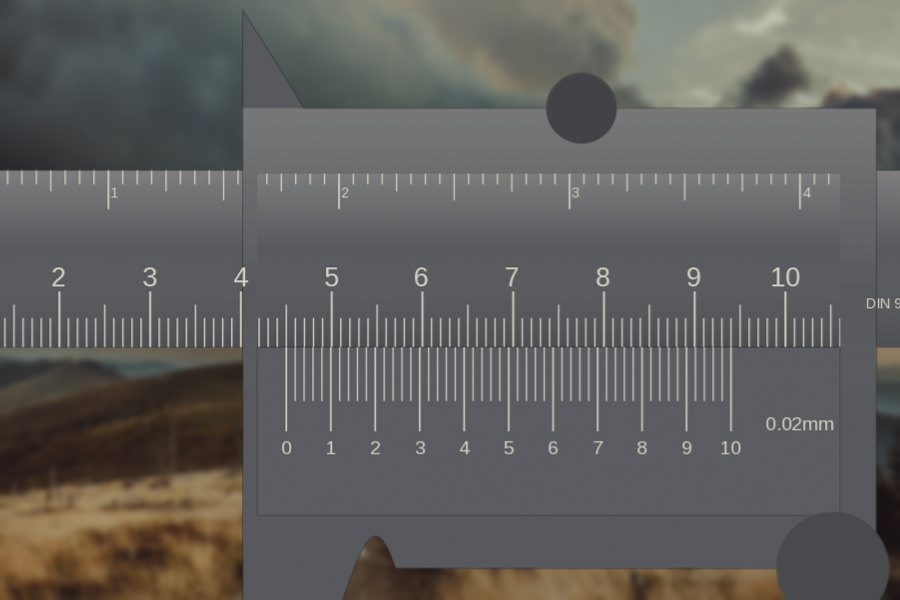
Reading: value=45.0 unit=mm
